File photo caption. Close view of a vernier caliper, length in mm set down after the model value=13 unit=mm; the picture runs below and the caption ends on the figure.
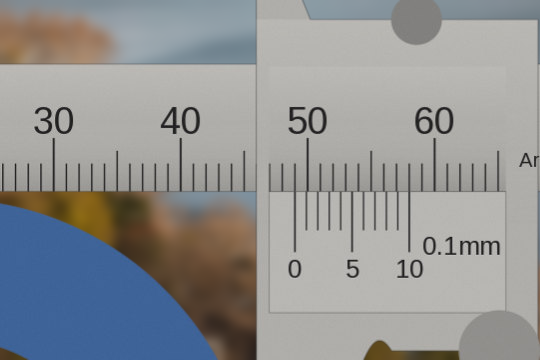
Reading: value=49.0 unit=mm
